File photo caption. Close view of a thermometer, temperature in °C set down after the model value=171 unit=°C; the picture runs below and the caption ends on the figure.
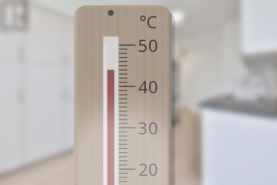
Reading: value=44 unit=°C
